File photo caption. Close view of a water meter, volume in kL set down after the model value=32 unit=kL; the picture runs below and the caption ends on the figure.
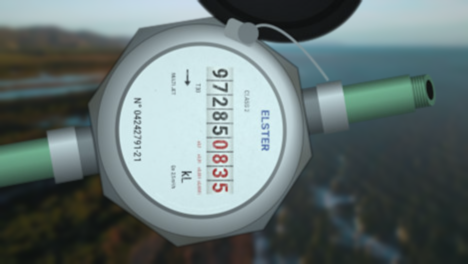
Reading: value=97285.0835 unit=kL
